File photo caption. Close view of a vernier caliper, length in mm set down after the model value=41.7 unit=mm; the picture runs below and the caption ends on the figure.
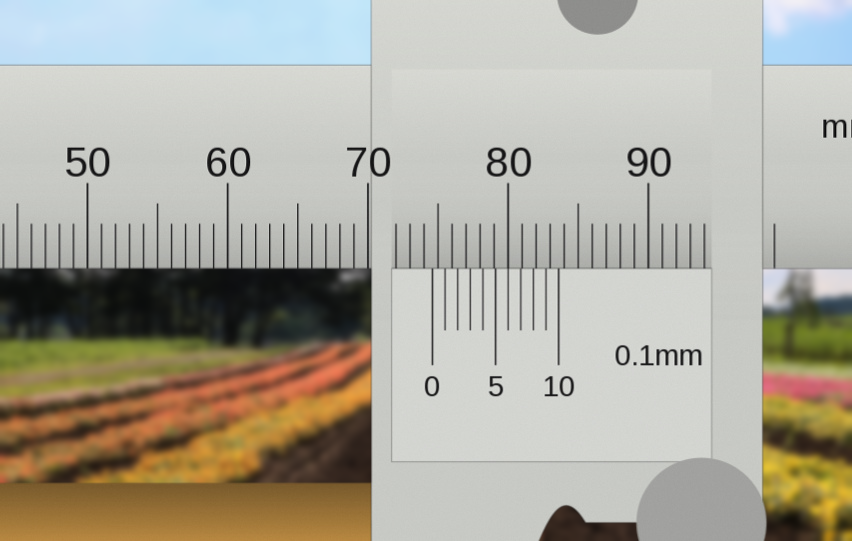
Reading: value=74.6 unit=mm
